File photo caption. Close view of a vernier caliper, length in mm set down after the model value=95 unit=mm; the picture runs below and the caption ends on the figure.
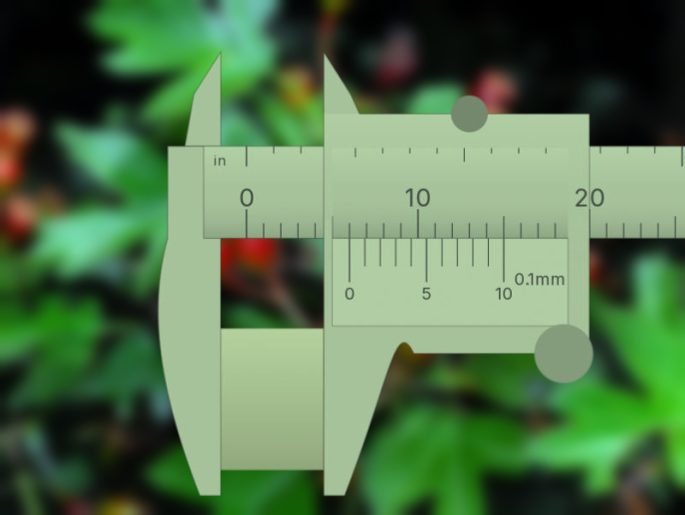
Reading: value=6.0 unit=mm
